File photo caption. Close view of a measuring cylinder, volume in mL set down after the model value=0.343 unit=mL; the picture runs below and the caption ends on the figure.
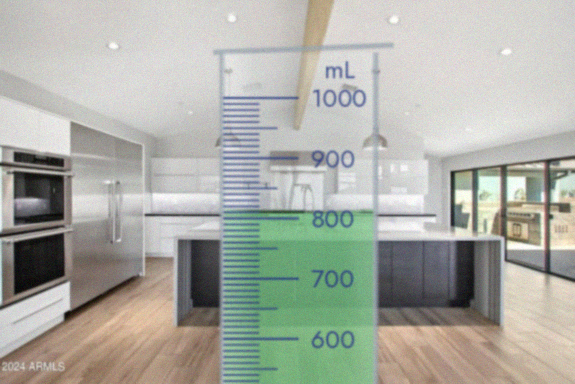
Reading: value=810 unit=mL
